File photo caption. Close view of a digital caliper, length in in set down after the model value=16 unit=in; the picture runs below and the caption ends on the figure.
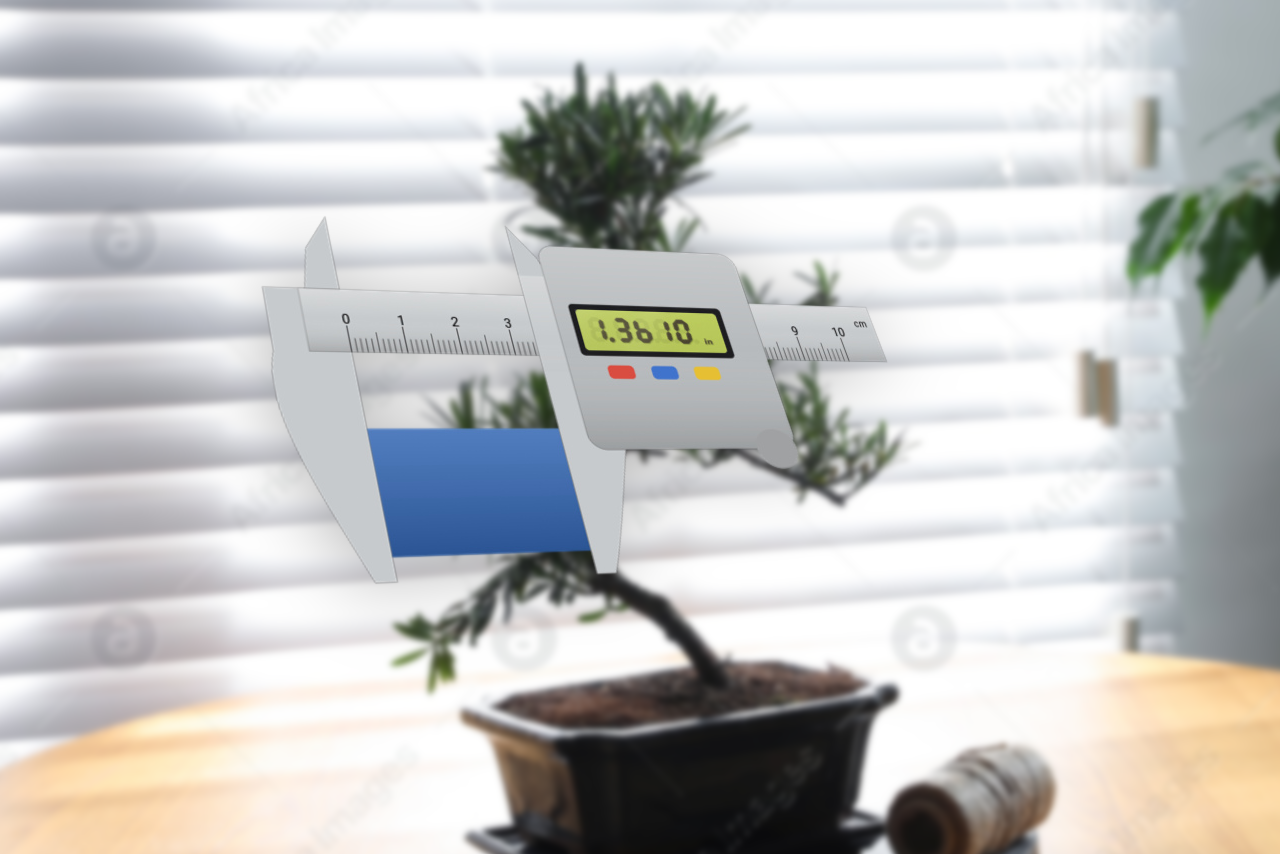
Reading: value=1.3610 unit=in
